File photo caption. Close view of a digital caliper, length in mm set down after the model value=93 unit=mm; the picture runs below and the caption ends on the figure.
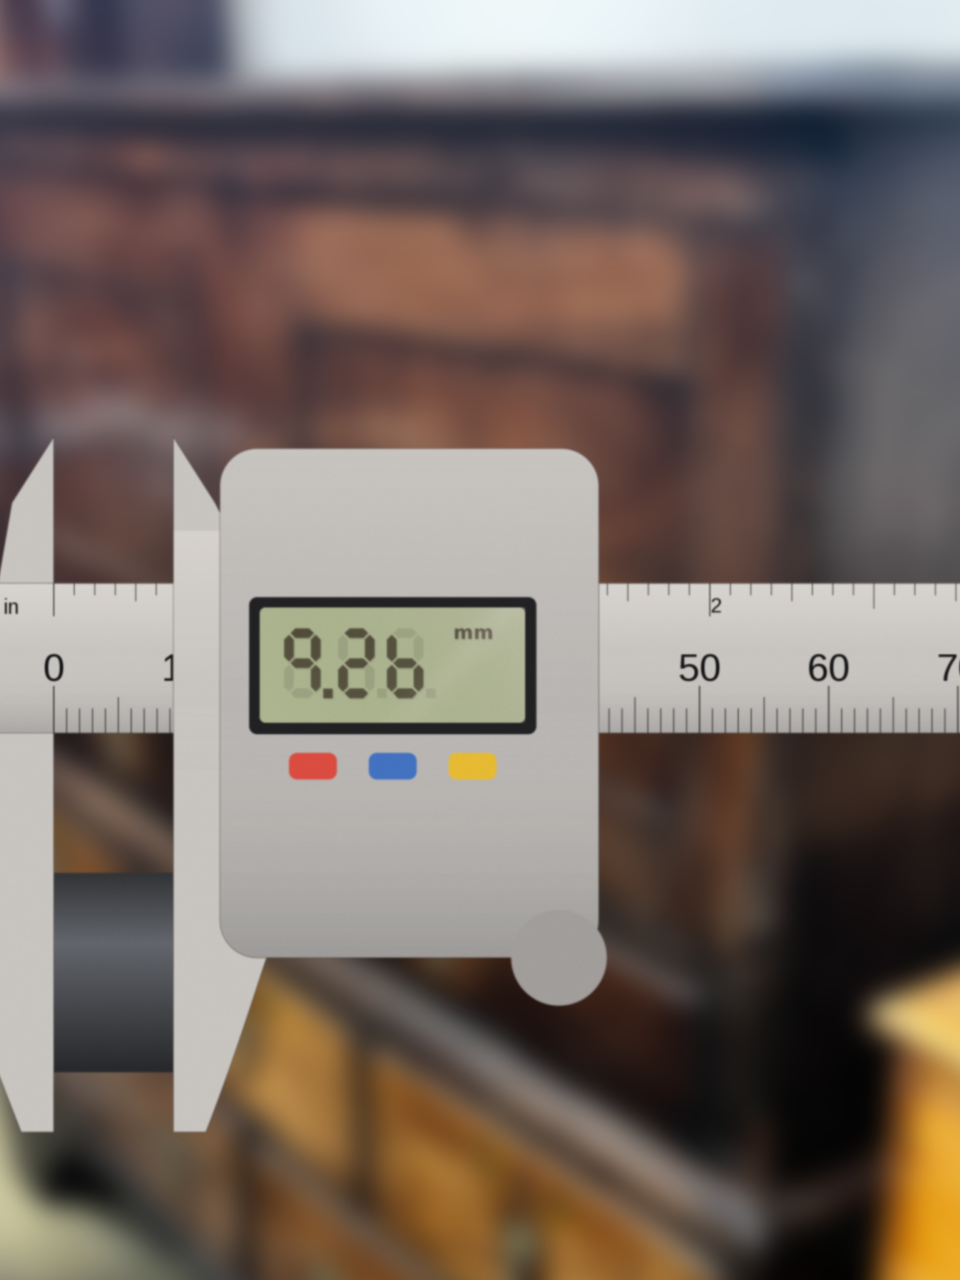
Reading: value=9.26 unit=mm
